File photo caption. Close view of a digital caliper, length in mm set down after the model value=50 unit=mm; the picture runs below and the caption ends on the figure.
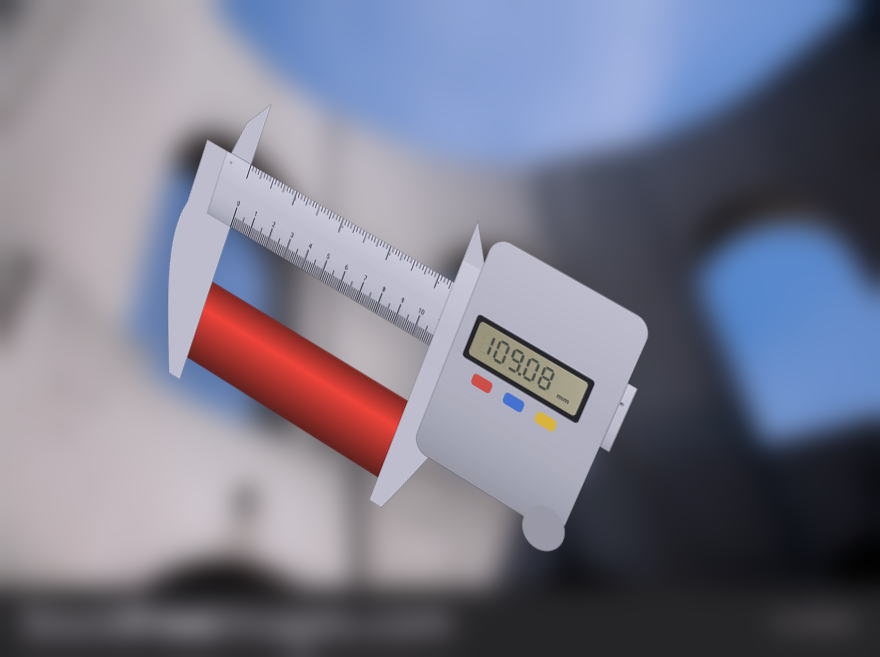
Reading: value=109.08 unit=mm
